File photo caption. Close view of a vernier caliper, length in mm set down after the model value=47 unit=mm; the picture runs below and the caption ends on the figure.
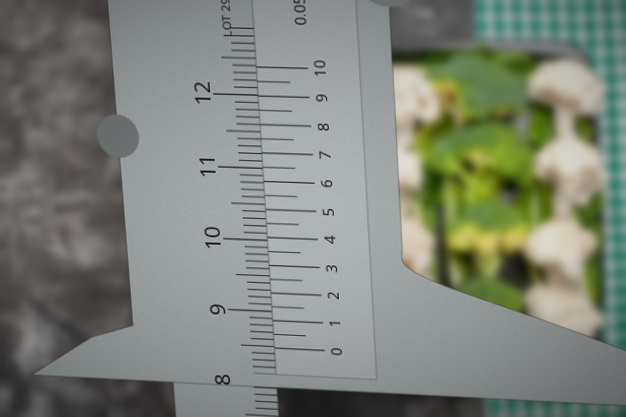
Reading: value=84.8 unit=mm
